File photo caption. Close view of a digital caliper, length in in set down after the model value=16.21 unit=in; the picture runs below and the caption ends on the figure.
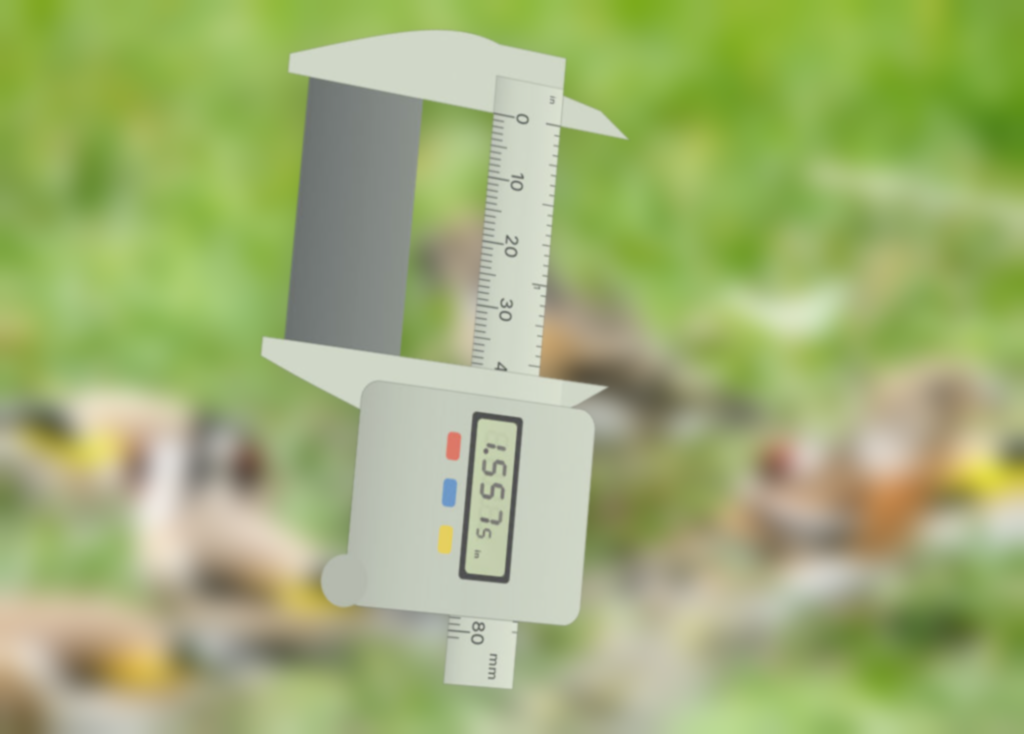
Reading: value=1.5575 unit=in
